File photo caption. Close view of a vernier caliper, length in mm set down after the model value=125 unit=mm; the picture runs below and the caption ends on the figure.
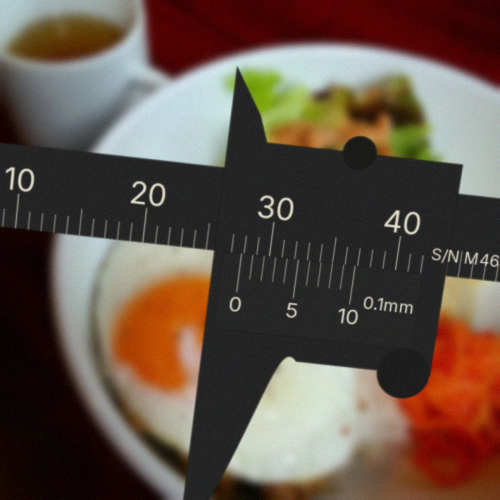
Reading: value=27.8 unit=mm
